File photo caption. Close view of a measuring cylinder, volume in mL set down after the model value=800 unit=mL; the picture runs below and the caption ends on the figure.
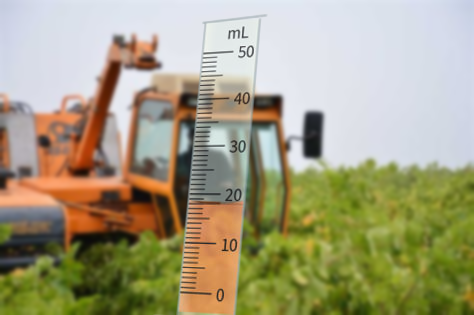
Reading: value=18 unit=mL
